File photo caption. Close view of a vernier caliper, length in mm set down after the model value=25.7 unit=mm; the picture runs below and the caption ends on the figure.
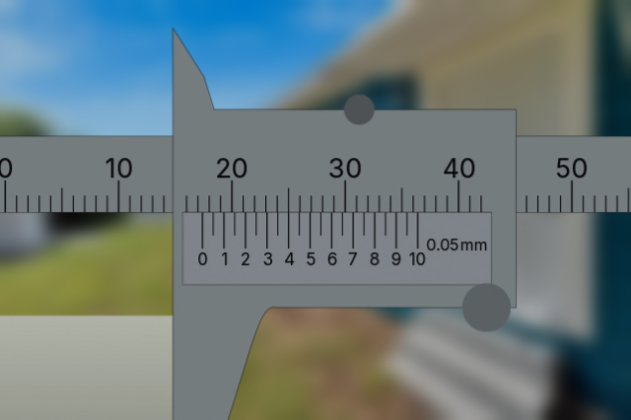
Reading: value=17.4 unit=mm
